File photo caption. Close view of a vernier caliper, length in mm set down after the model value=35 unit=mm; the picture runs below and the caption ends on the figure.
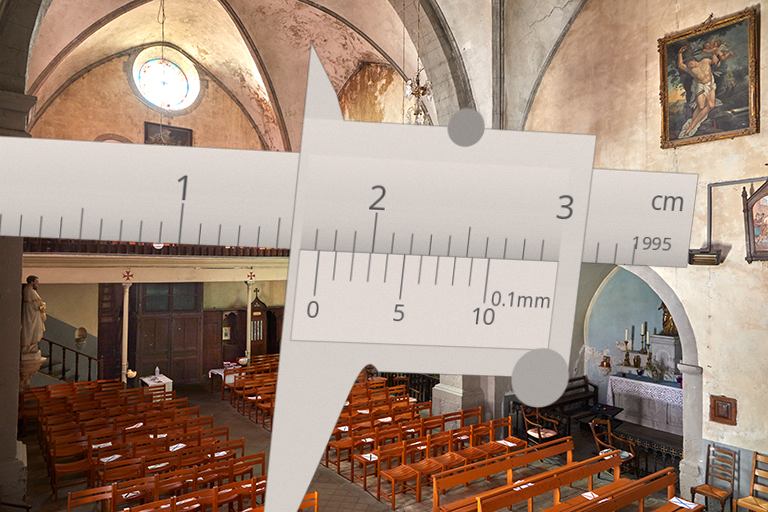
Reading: value=17.2 unit=mm
